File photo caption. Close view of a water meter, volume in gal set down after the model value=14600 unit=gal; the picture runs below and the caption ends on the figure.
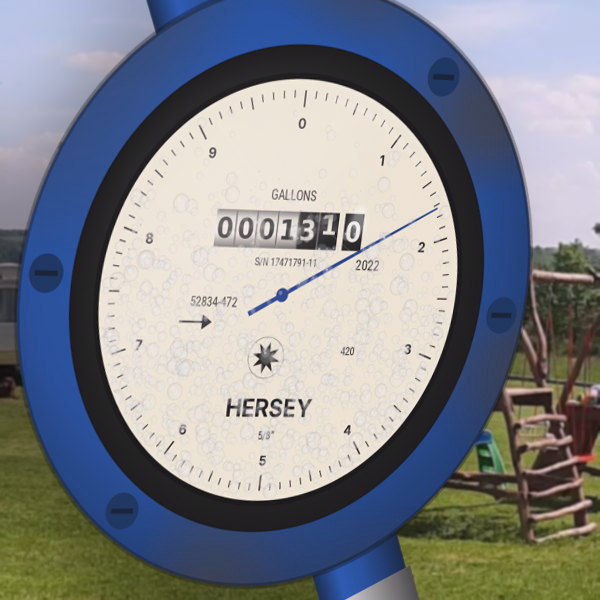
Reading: value=1311.7 unit=gal
